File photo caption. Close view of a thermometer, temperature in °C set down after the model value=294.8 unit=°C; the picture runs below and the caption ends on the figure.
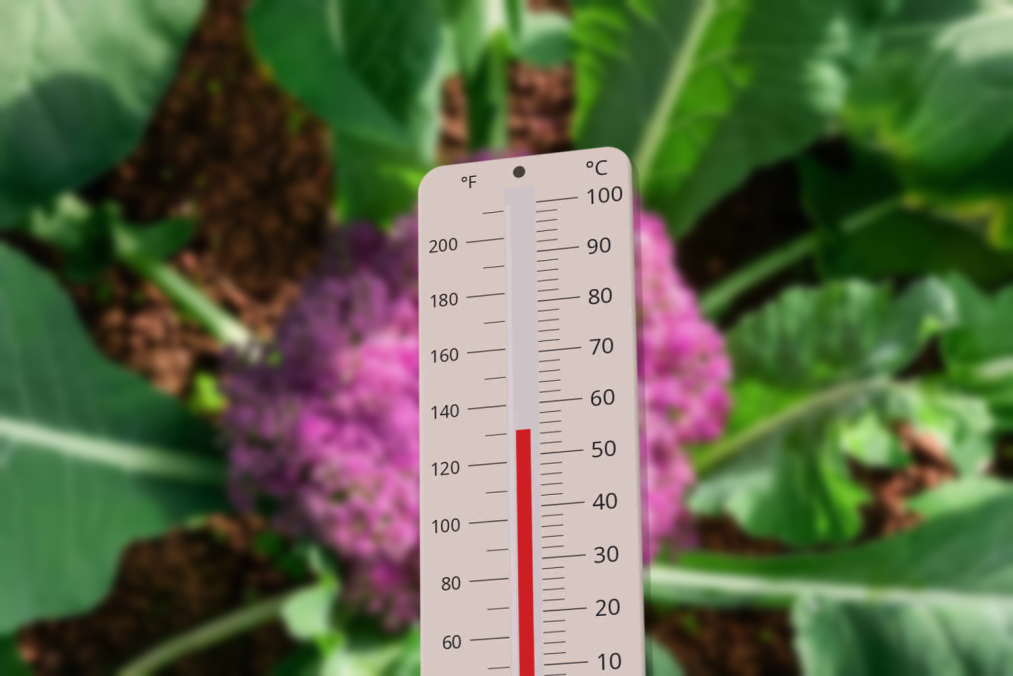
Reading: value=55 unit=°C
